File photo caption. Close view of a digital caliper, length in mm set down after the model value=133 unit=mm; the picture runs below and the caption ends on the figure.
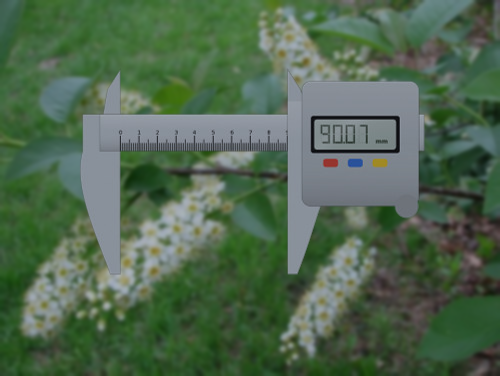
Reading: value=90.07 unit=mm
